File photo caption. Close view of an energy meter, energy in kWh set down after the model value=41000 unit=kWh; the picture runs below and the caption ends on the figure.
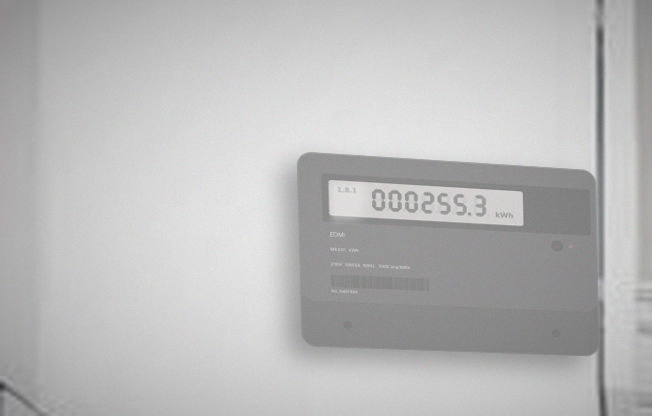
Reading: value=255.3 unit=kWh
